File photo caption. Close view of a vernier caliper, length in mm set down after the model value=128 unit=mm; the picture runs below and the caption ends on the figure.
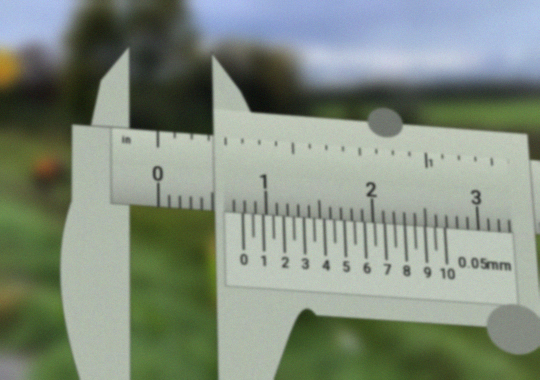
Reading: value=7.8 unit=mm
